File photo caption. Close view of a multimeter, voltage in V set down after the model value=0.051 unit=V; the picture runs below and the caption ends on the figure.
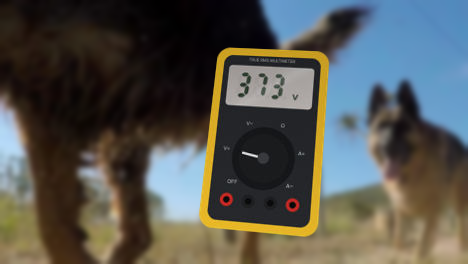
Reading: value=373 unit=V
